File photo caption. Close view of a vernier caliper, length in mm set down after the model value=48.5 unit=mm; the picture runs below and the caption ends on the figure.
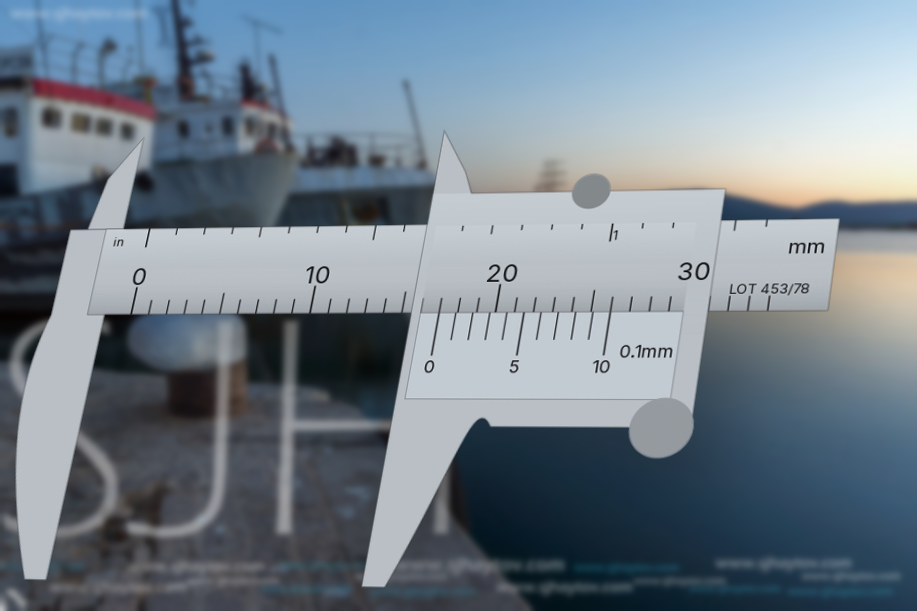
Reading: value=17.0 unit=mm
